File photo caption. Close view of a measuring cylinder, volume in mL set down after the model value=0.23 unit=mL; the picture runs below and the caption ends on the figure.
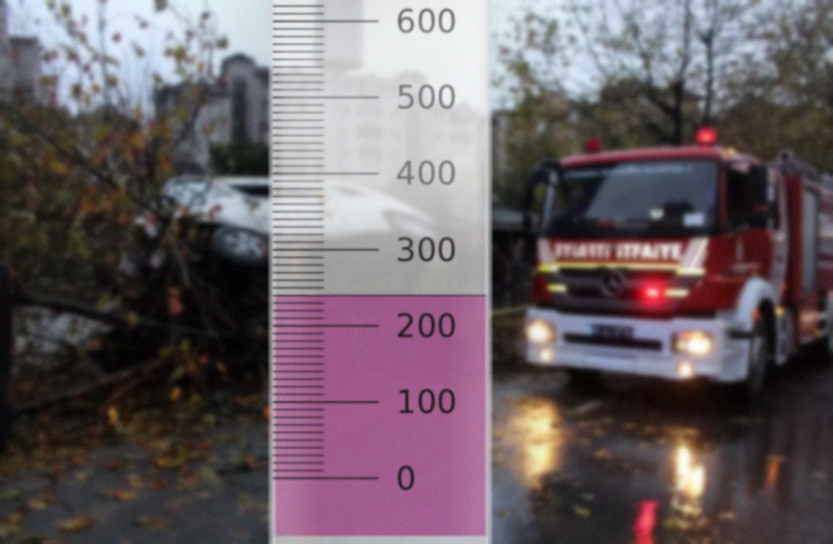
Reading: value=240 unit=mL
